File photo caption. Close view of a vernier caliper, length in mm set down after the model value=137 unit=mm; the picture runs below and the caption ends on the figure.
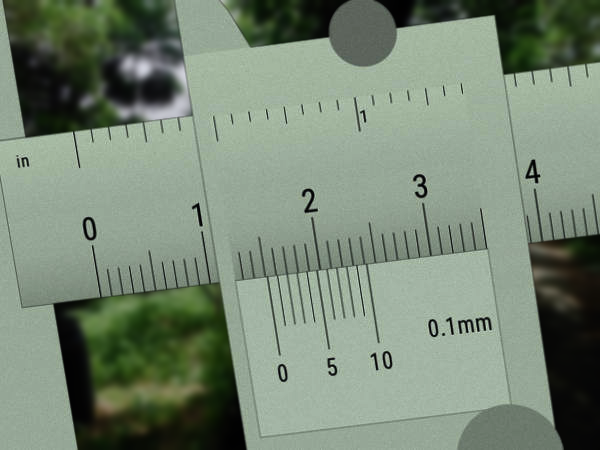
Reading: value=15.2 unit=mm
